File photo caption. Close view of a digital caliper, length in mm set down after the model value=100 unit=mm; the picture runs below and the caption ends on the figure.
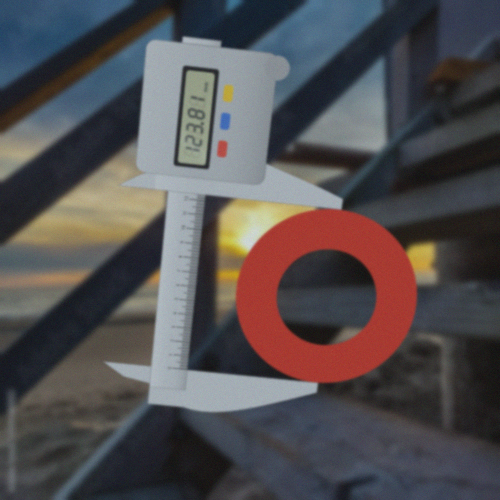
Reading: value=123.81 unit=mm
